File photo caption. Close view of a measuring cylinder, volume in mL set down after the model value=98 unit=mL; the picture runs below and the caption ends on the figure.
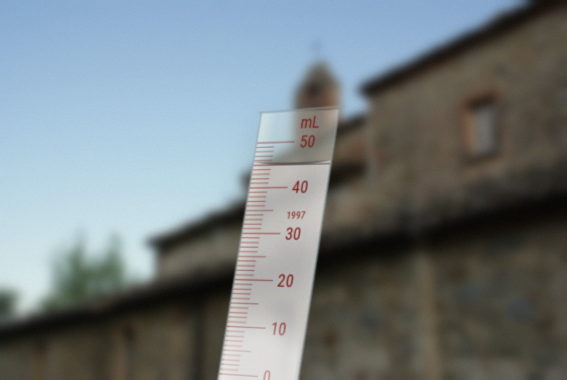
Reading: value=45 unit=mL
